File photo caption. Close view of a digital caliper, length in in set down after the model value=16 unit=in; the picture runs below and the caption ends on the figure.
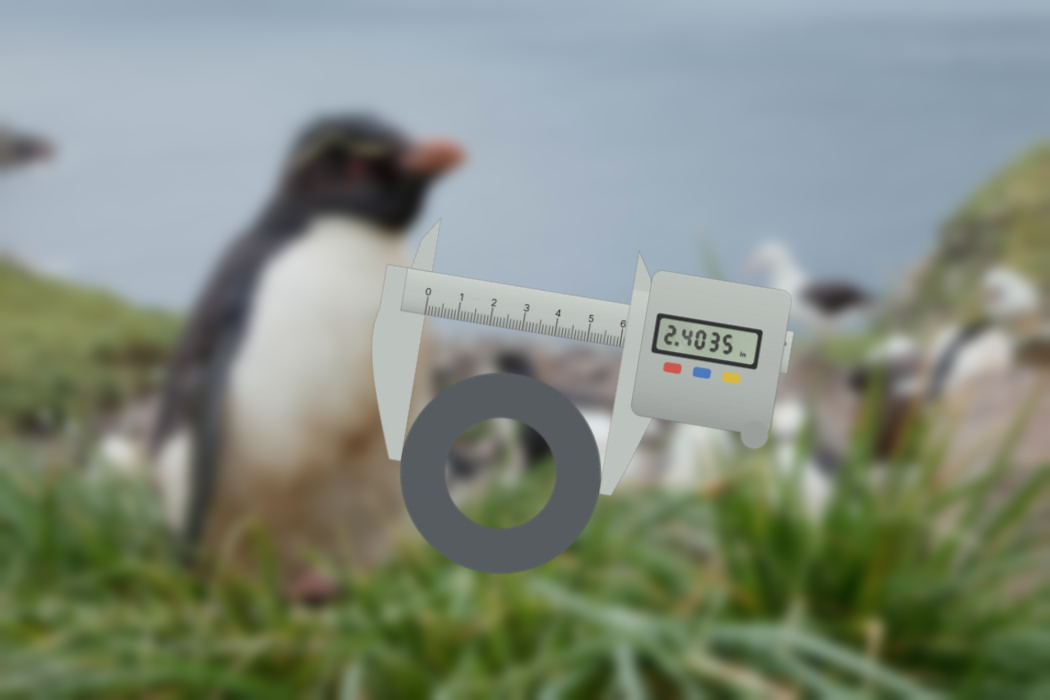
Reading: value=2.4035 unit=in
